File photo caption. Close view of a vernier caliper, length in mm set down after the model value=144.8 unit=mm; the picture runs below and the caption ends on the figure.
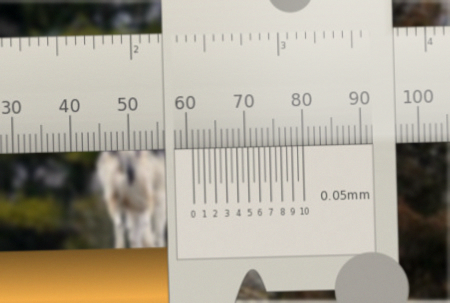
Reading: value=61.0 unit=mm
